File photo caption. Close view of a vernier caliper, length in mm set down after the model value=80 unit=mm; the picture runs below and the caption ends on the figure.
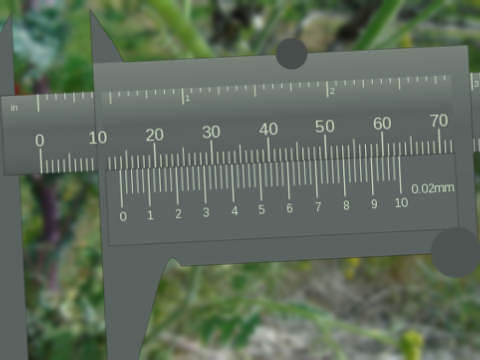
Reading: value=13.8 unit=mm
